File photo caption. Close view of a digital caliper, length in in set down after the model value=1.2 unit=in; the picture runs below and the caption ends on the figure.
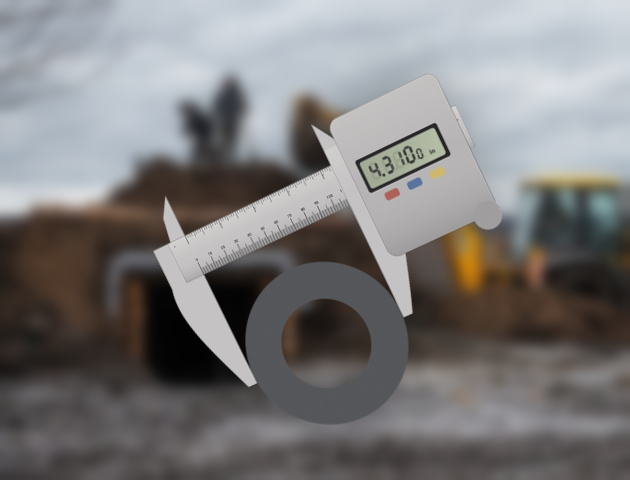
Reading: value=4.3100 unit=in
